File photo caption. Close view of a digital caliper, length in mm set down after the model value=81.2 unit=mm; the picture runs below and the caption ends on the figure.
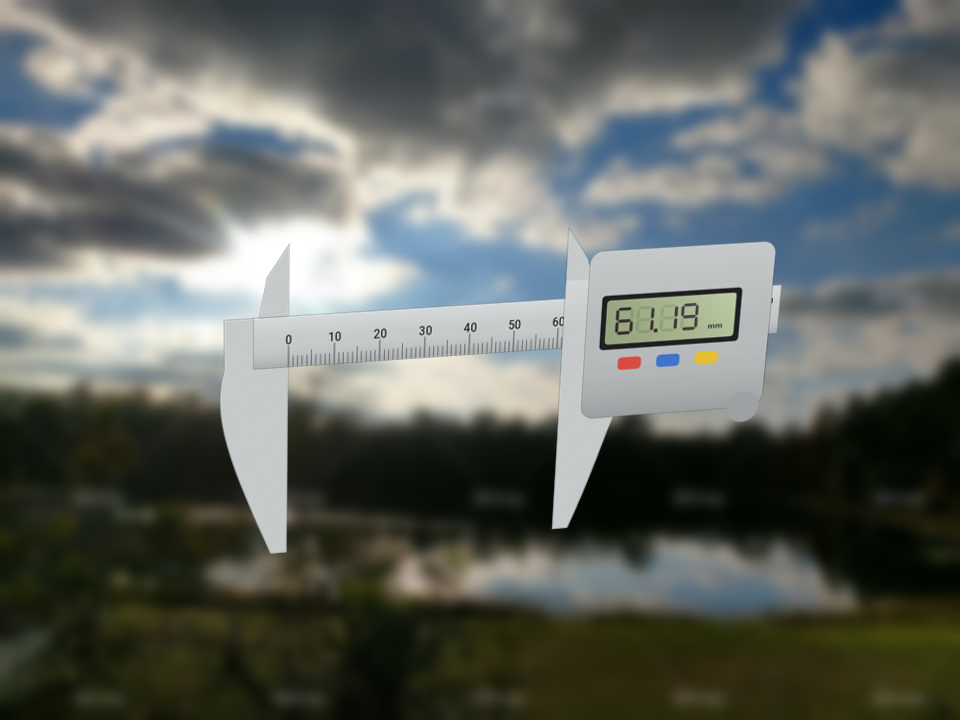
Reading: value=61.19 unit=mm
